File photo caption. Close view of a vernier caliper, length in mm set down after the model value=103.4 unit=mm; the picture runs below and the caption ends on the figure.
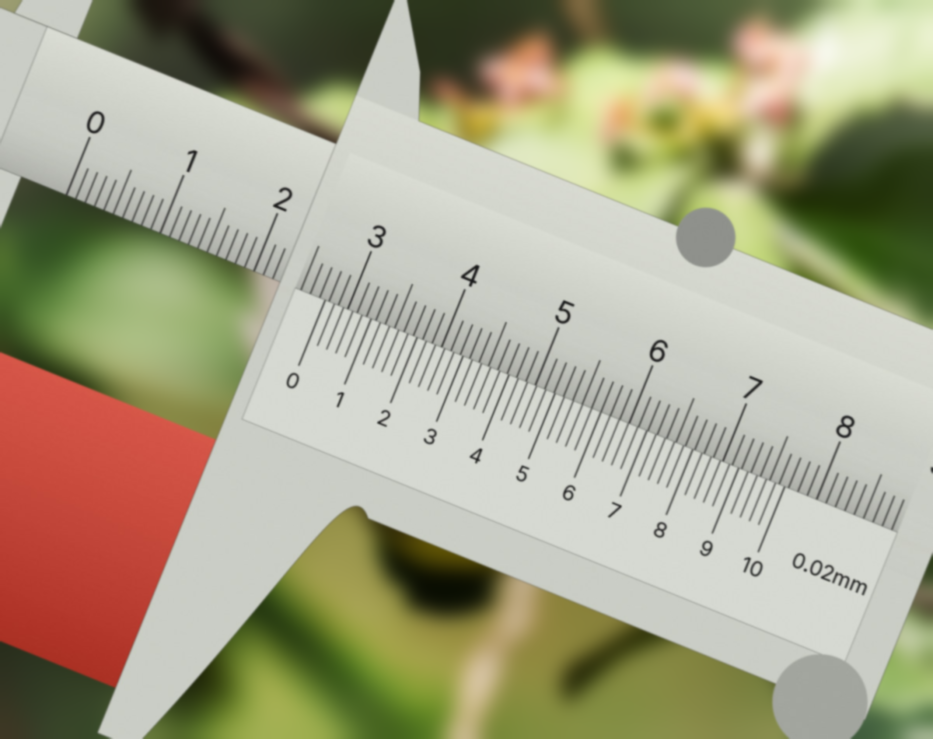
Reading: value=27.6 unit=mm
